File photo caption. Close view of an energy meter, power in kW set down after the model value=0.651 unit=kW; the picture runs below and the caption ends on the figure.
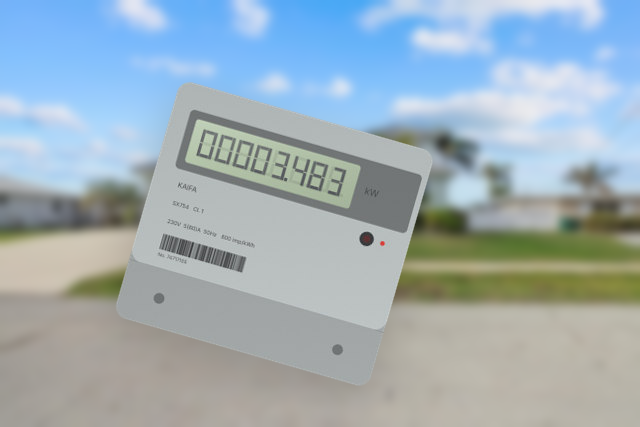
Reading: value=3.483 unit=kW
